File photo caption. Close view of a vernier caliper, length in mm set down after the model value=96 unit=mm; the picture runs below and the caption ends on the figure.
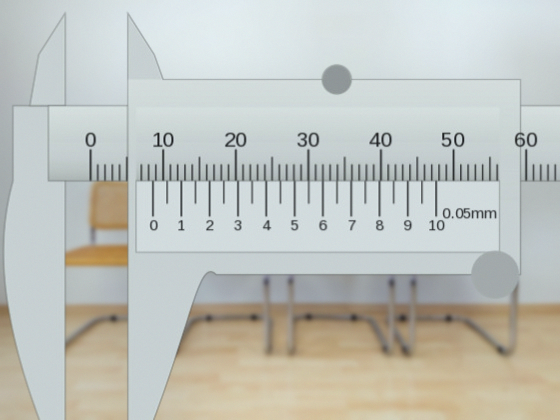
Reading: value=8.6 unit=mm
